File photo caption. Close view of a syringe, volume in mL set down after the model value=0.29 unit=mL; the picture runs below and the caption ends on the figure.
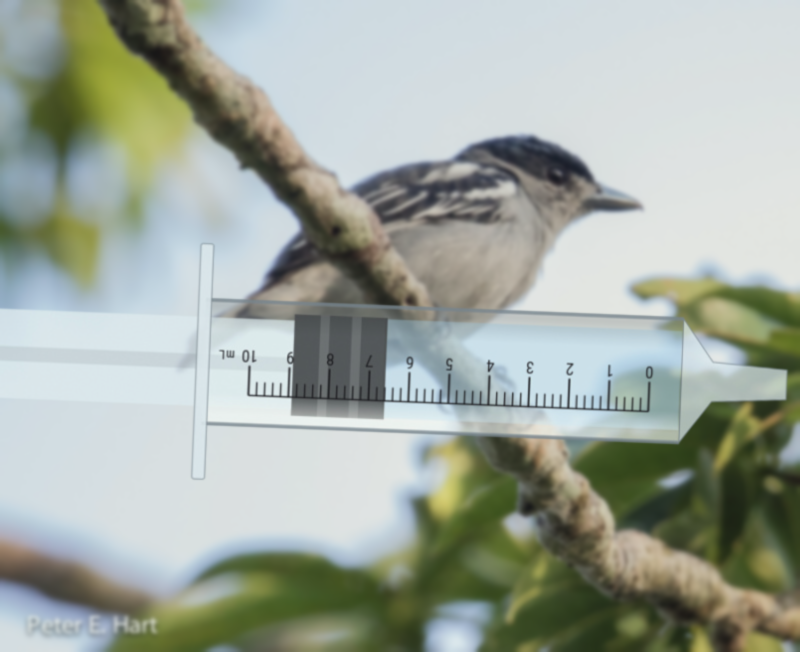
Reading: value=6.6 unit=mL
